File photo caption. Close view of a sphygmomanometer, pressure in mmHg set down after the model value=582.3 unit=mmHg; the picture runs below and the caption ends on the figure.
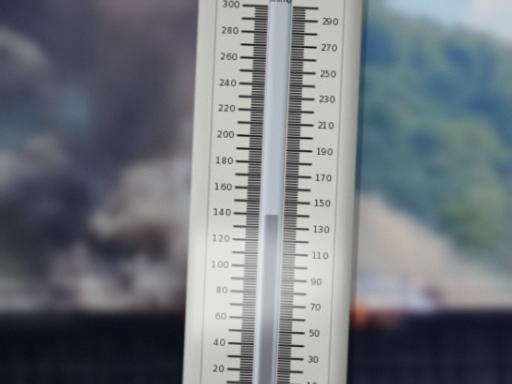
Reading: value=140 unit=mmHg
